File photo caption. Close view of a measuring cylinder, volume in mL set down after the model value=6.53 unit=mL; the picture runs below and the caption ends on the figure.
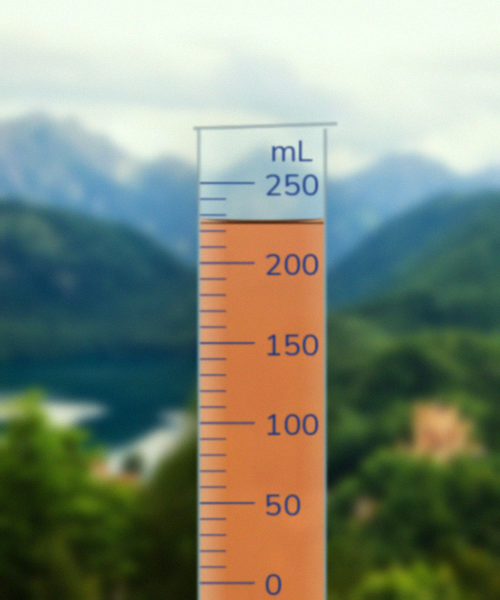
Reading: value=225 unit=mL
